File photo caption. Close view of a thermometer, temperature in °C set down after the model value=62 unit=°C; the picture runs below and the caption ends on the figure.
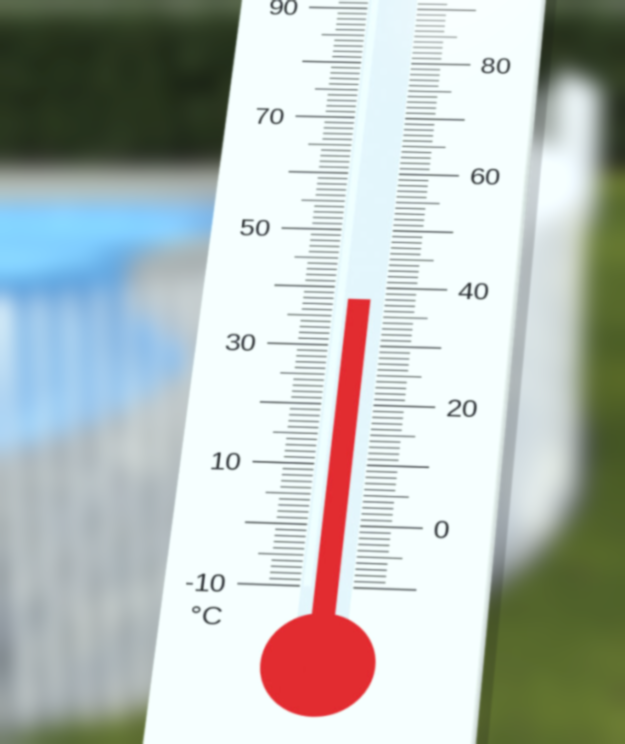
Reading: value=38 unit=°C
